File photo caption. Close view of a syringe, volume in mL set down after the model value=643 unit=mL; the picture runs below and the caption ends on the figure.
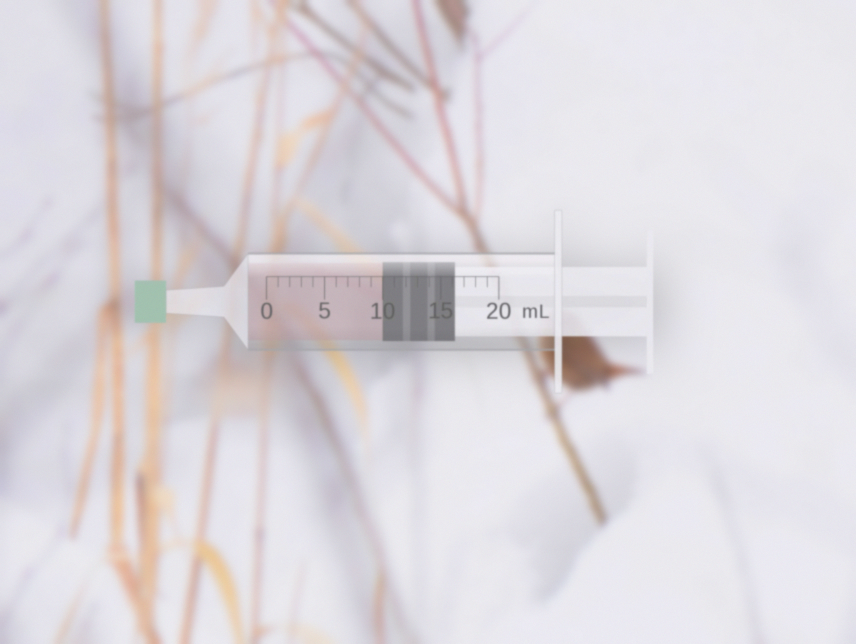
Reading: value=10 unit=mL
